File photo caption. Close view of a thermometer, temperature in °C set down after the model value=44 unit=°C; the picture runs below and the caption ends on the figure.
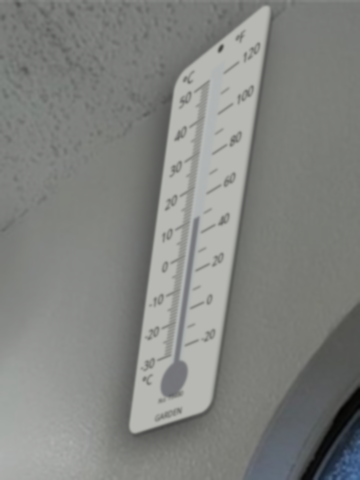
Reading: value=10 unit=°C
